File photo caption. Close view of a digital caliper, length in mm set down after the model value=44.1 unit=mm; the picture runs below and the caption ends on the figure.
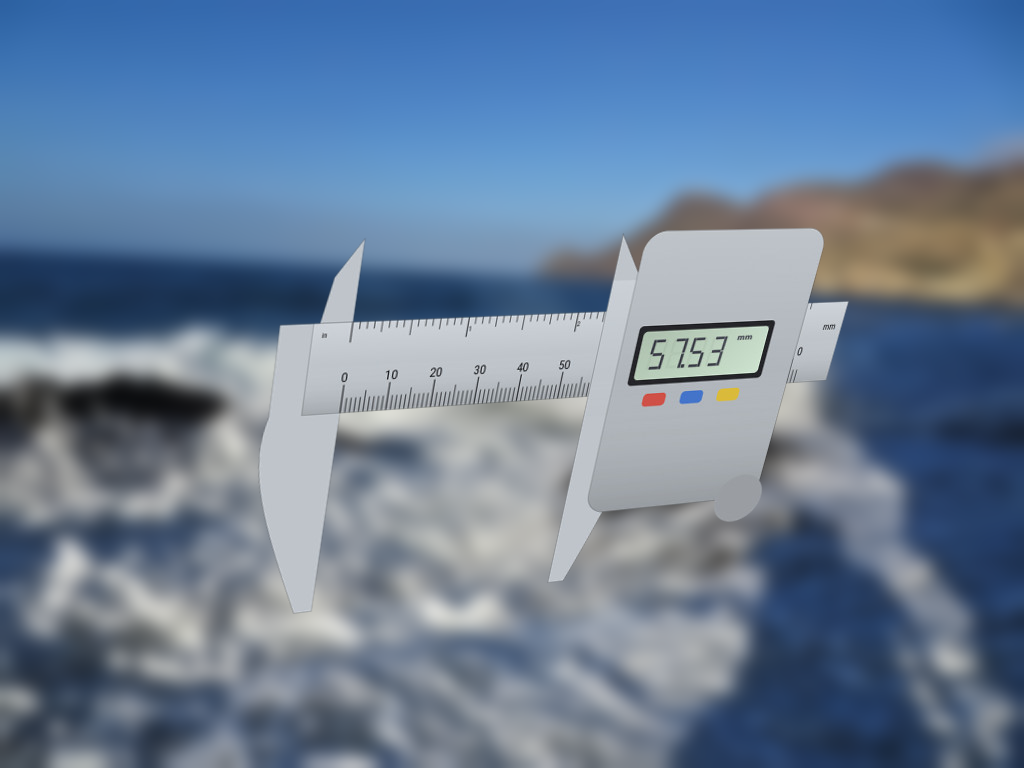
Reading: value=57.53 unit=mm
